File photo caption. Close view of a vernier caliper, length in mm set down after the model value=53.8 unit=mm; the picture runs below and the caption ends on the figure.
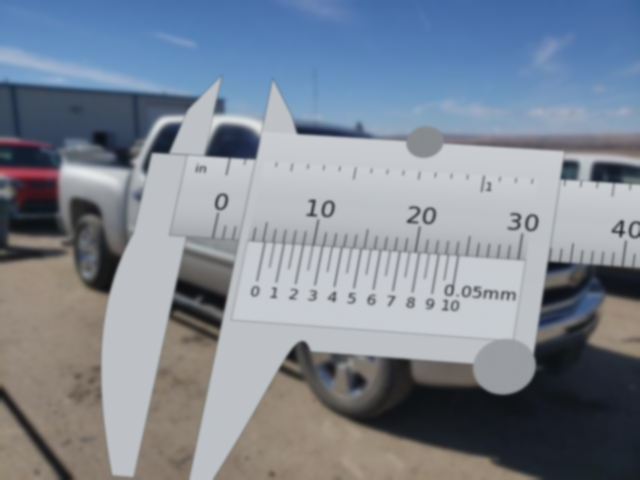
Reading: value=5.2 unit=mm
